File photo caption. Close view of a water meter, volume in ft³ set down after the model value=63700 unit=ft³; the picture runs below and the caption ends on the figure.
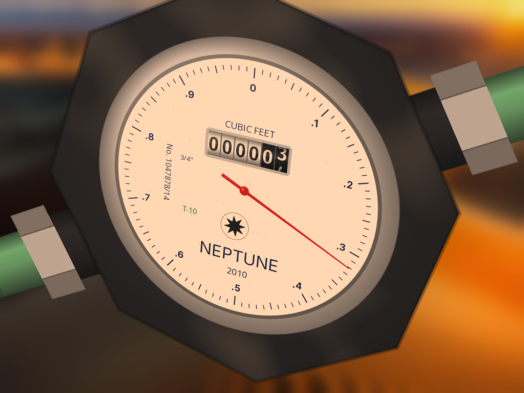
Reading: value=3.32 unit=ft³
